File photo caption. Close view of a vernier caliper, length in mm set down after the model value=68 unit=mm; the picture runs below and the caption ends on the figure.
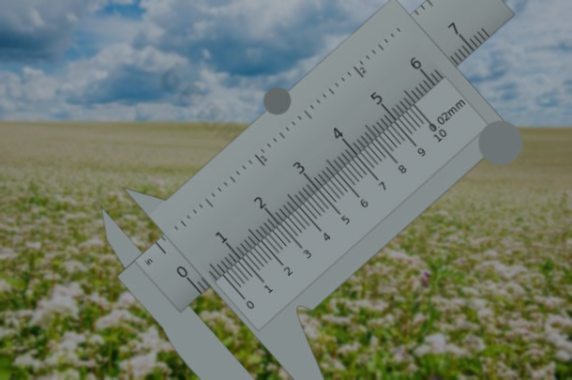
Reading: value=5.5 unit=mm
